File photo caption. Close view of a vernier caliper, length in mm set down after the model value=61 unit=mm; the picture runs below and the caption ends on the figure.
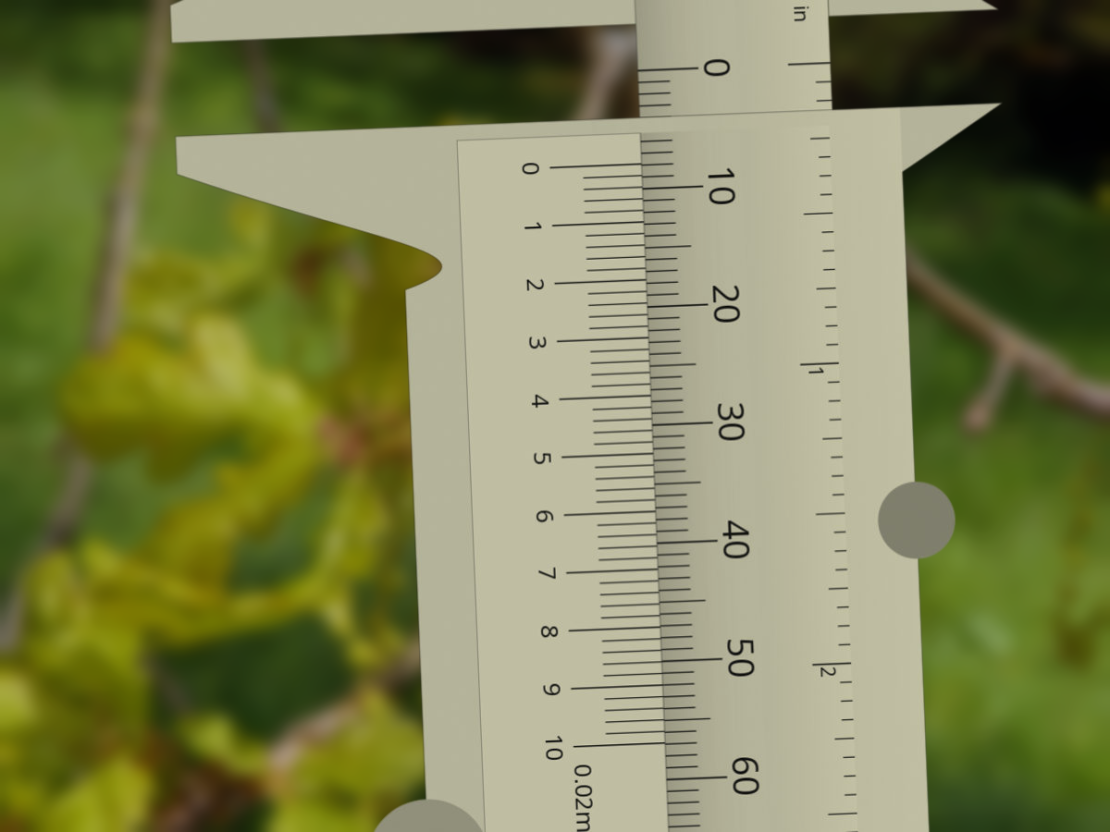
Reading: value=7.9 unit=mm
